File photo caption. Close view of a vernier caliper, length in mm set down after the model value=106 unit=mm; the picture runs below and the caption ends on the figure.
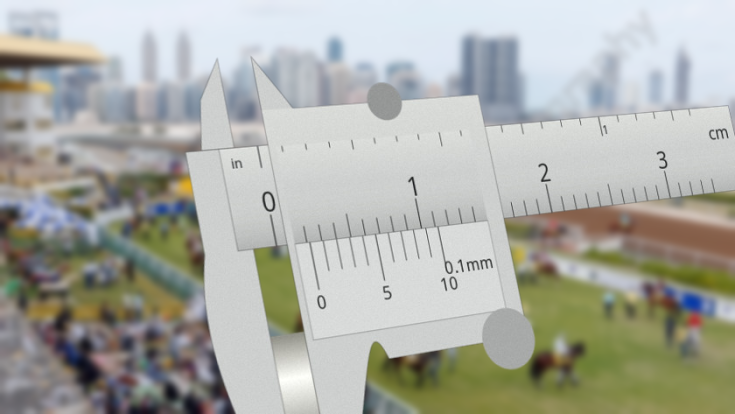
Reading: value=2.2 unit=mm
